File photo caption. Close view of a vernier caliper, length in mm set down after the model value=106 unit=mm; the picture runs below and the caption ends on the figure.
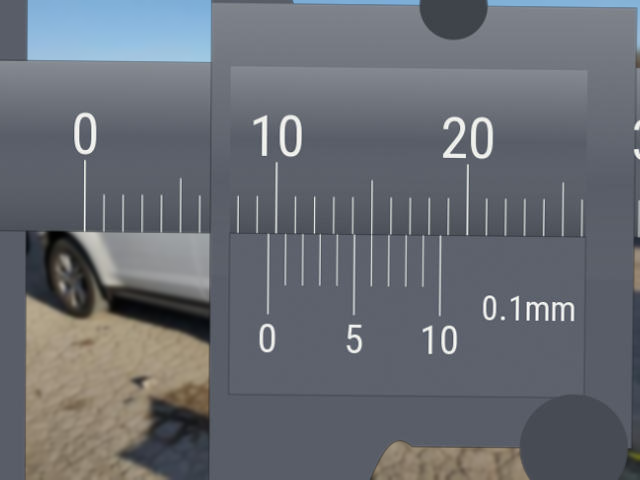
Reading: value=9.6 unit=mm
